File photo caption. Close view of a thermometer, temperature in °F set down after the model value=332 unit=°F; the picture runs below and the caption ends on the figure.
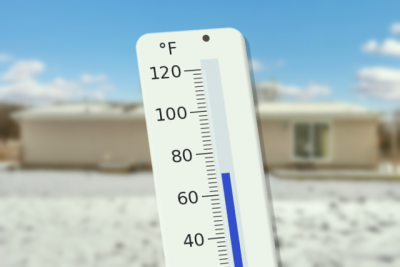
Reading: value=70 unit=°F
